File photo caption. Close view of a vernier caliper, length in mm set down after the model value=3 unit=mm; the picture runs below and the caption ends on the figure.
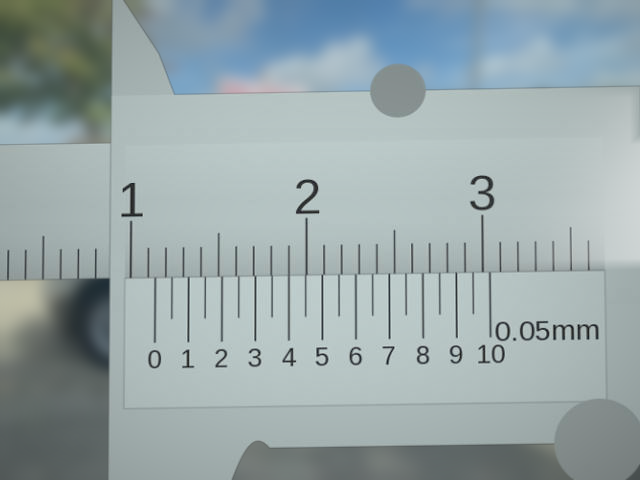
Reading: value=11.4 unit=mm
